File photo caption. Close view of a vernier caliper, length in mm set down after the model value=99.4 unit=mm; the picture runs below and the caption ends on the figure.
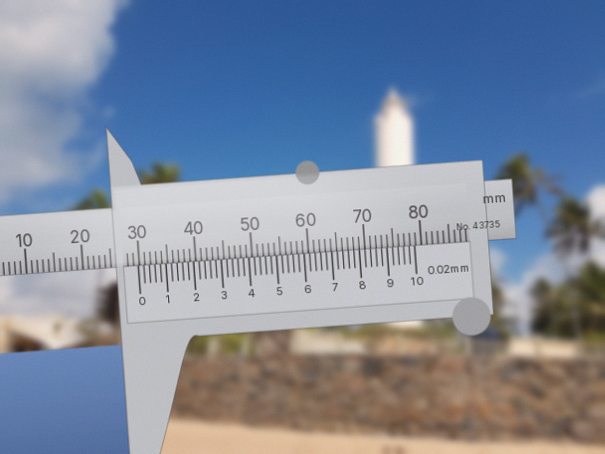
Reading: value=29.8 unit=mm
